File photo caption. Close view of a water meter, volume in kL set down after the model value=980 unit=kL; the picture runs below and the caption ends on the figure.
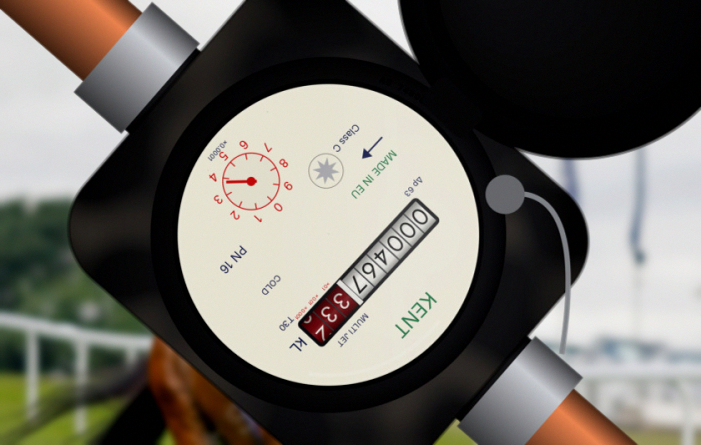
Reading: value=467.3323 unit=kL
